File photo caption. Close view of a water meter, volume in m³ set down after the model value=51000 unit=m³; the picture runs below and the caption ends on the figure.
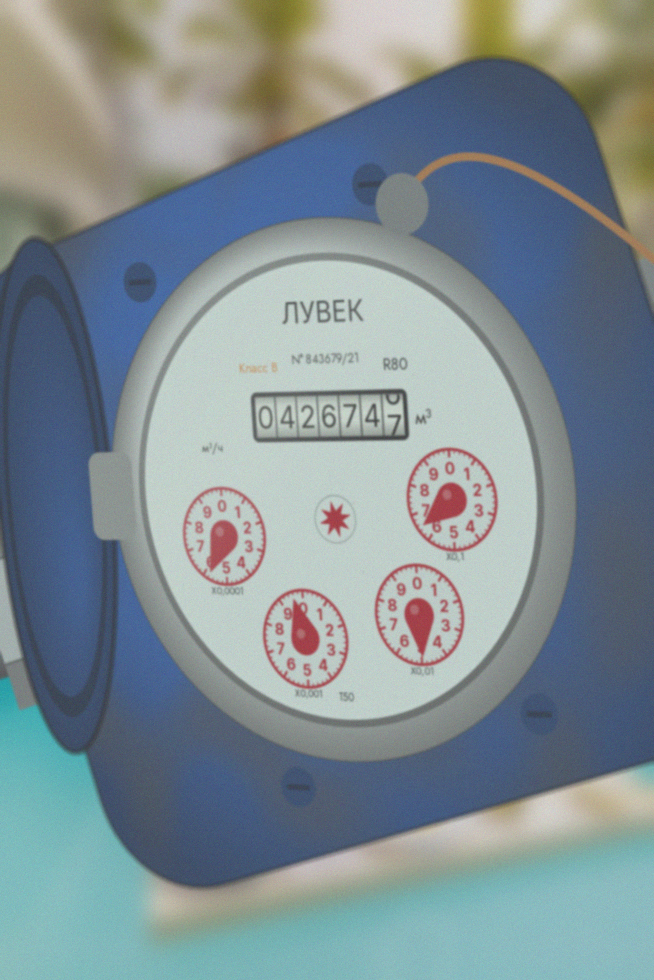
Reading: value=426746.6495 unit=m³
